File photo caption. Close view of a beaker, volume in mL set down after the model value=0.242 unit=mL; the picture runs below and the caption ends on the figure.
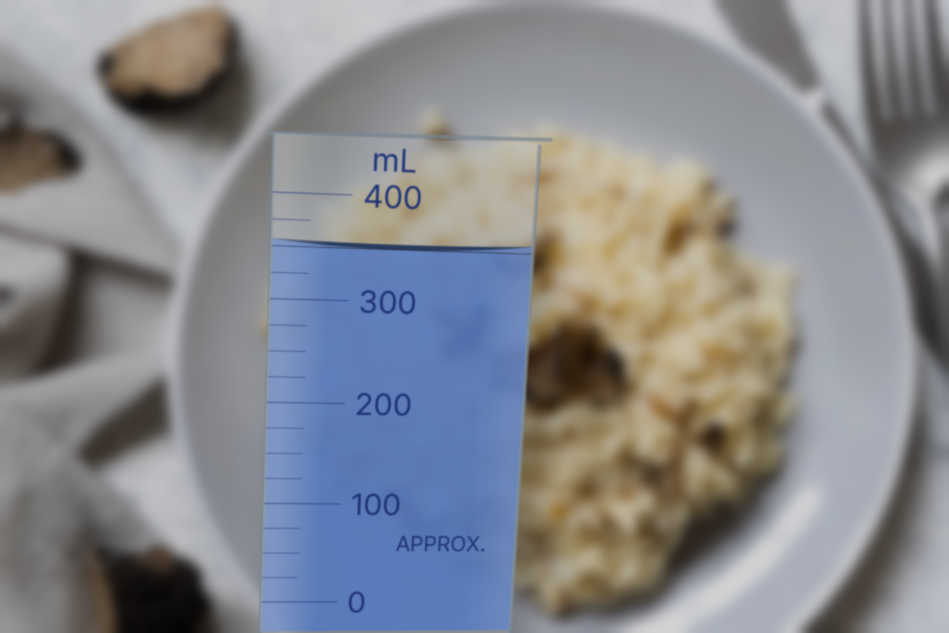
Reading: value=350 unit=mL
